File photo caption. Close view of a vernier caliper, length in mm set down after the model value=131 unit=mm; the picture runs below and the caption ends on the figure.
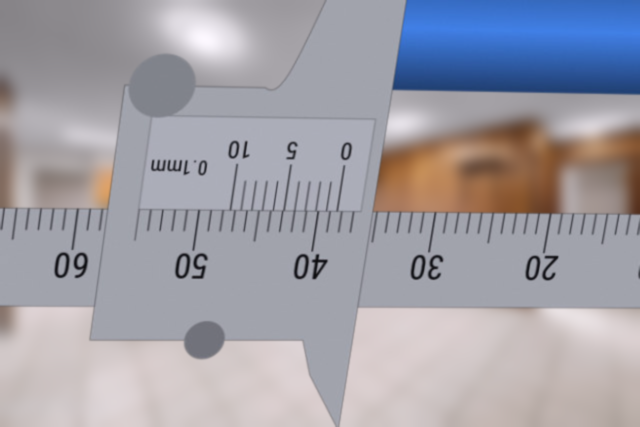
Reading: value=38.4 unit=mm
